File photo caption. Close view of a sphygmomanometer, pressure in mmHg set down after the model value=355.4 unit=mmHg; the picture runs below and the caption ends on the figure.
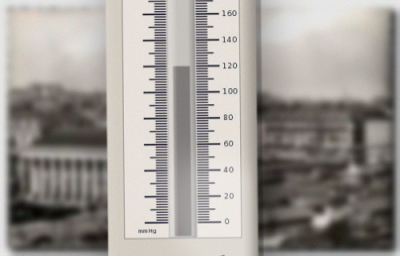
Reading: value=120 unit=mmHg
